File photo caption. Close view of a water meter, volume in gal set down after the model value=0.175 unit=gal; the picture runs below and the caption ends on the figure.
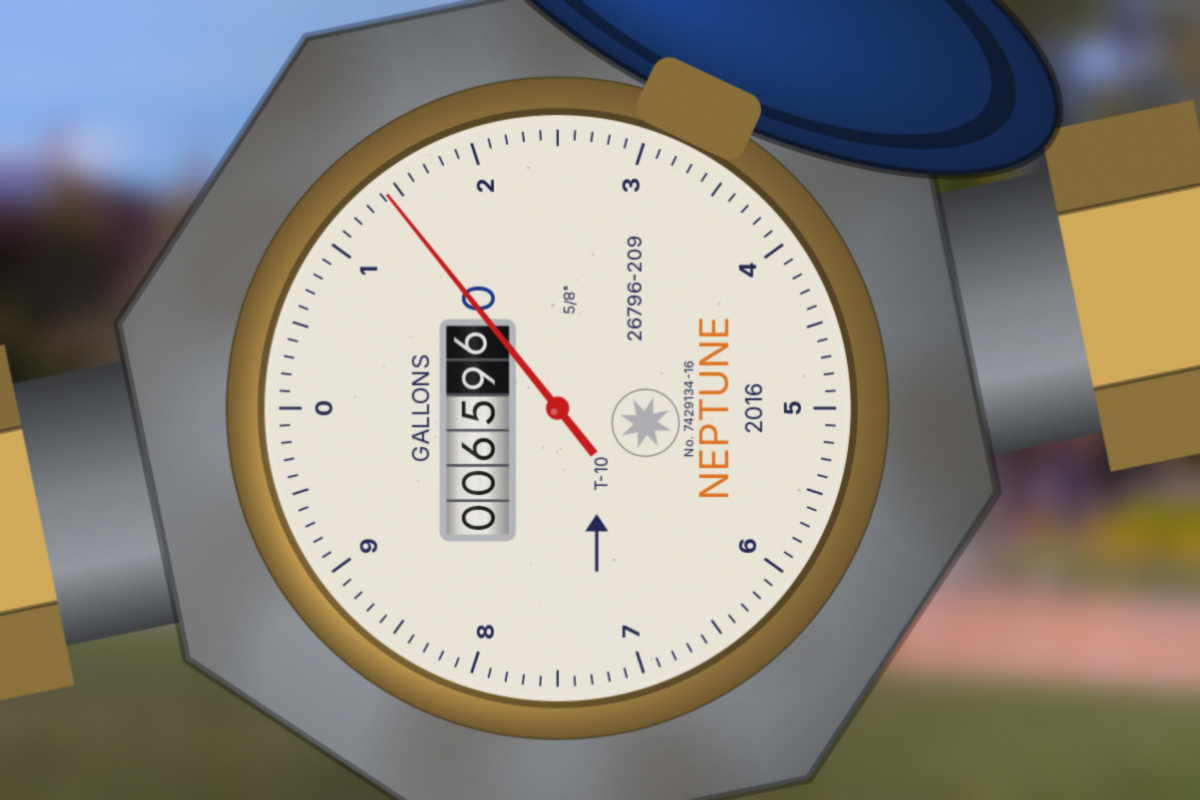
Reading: value=65961.4 unit=gal
